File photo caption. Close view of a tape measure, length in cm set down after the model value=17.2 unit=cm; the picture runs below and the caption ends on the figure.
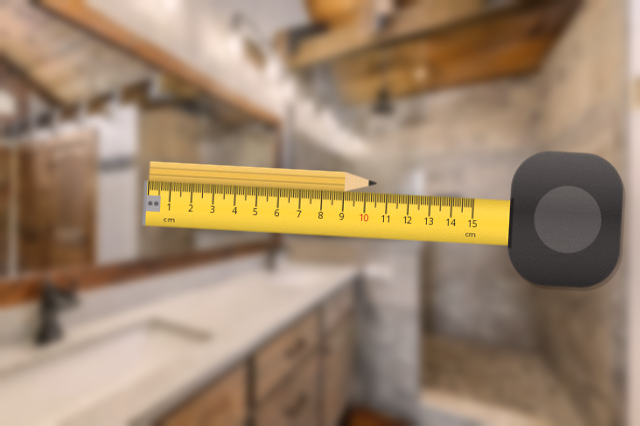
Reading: value=10.5 unit=cm
